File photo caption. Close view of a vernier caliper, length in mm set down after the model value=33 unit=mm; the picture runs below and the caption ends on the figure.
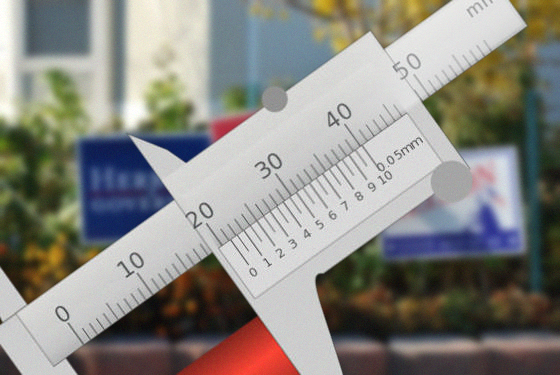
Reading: value=21.2 unit=mm
